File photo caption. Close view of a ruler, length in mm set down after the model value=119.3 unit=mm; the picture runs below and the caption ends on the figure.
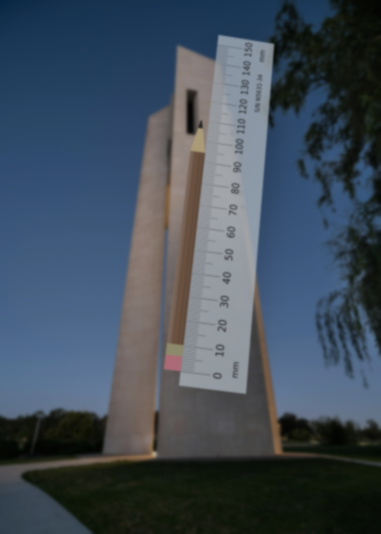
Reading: value=110 unit=mm
